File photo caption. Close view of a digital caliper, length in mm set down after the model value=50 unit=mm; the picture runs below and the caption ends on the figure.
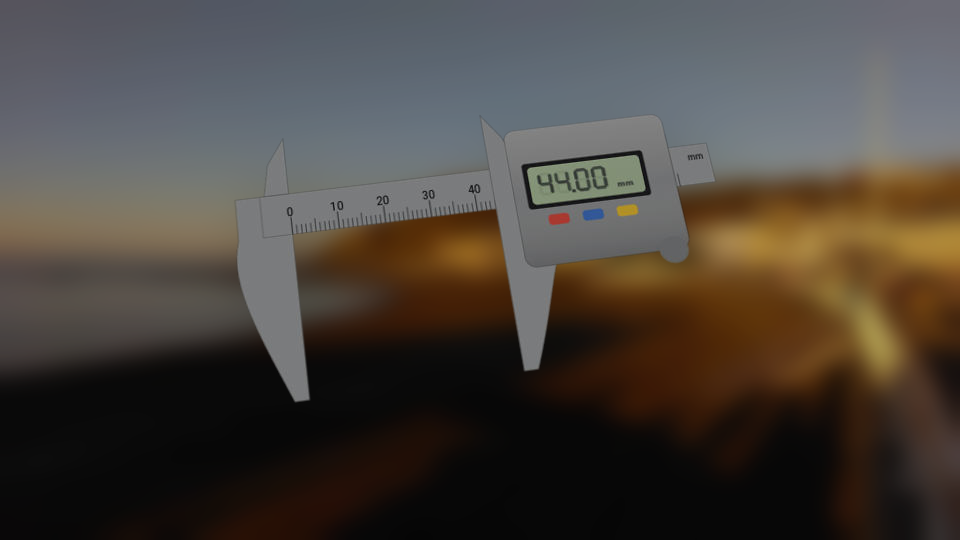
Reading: value=44.00 unit=mm
